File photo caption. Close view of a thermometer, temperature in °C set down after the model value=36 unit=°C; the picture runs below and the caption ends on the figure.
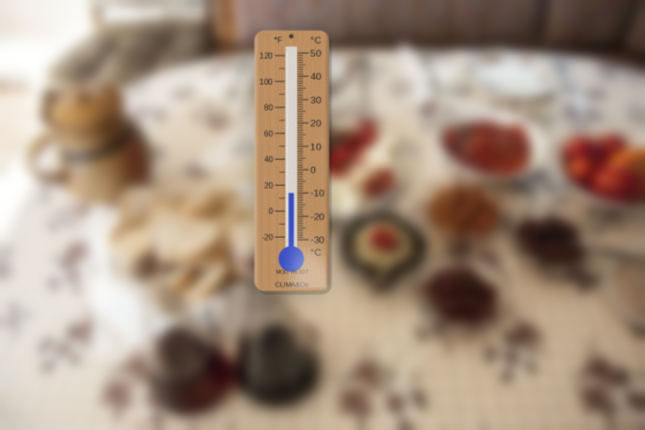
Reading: value=-10 unit=°C
